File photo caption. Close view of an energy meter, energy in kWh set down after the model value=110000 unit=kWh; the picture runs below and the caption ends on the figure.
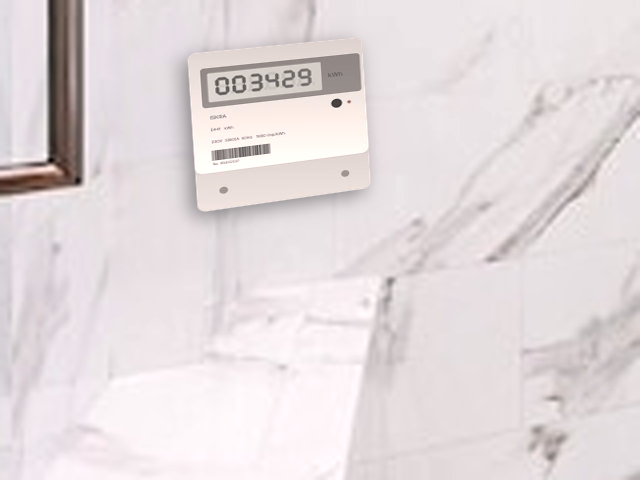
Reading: value=3429 unit=kWh
